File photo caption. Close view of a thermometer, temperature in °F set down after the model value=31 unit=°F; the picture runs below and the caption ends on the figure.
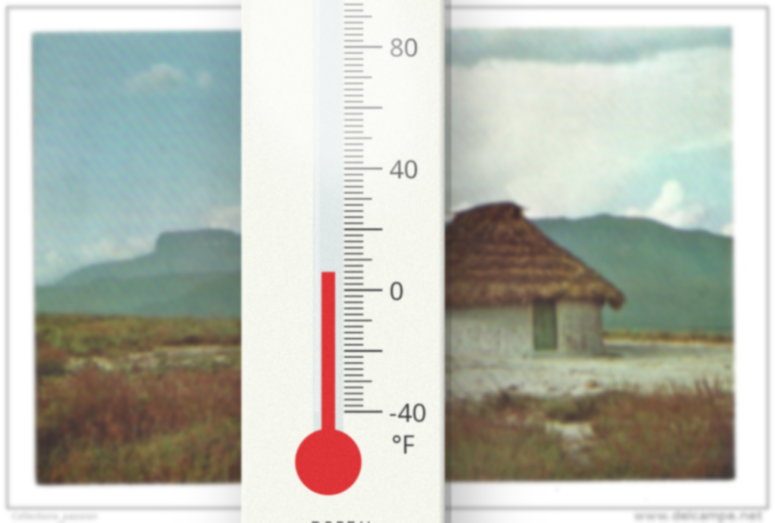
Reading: value=6 unit=°F
